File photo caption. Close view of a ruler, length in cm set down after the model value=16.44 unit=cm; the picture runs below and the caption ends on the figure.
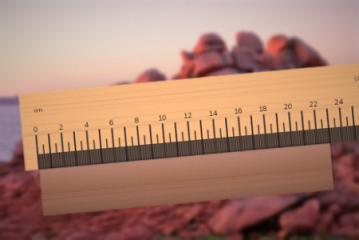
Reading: value=23 unit=cm
